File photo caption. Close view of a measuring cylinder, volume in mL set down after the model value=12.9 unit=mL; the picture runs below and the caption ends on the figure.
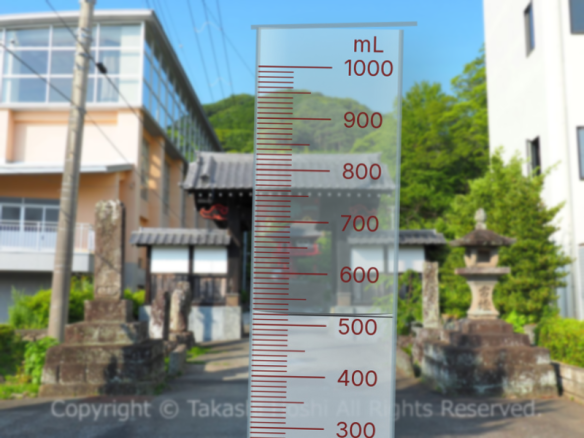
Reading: value=520 unit=mL
